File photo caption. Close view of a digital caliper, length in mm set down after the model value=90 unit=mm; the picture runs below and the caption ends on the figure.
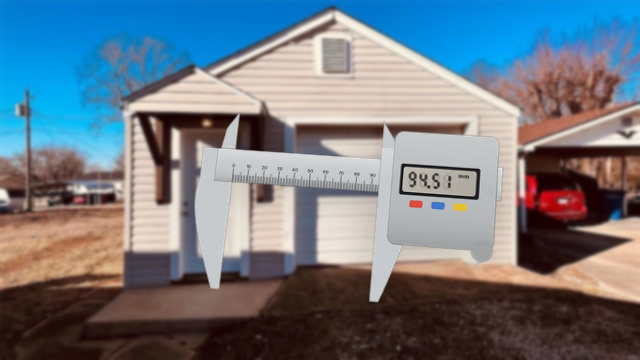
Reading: value=94.51 unit=mm
